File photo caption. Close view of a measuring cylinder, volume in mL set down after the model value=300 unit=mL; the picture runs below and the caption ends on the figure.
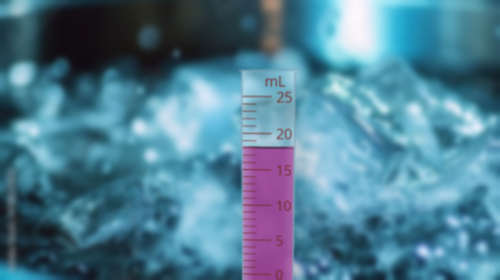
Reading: value=18 unit=mL
